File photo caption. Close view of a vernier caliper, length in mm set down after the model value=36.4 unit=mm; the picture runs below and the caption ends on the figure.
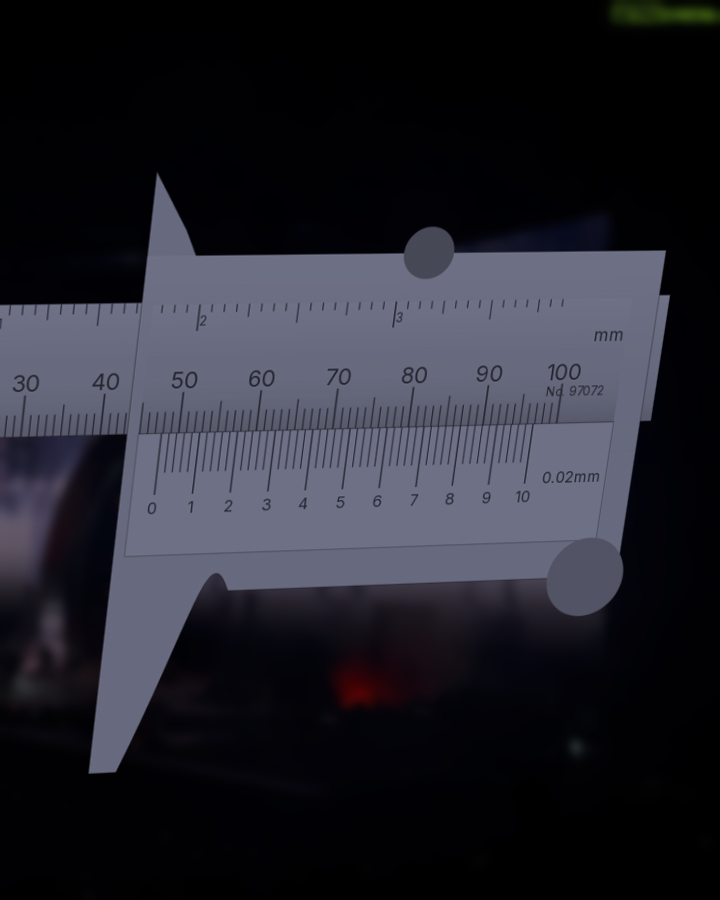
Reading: value=47.8 unit=mm
